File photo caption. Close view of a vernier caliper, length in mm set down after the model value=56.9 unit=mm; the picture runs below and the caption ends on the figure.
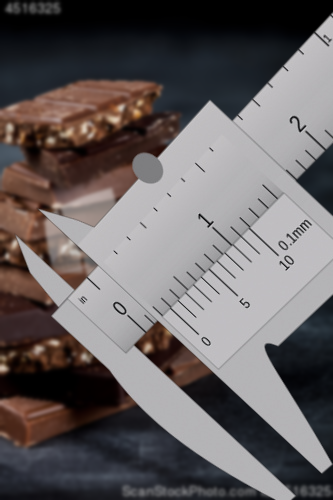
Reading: value=2.9 unit=mm
